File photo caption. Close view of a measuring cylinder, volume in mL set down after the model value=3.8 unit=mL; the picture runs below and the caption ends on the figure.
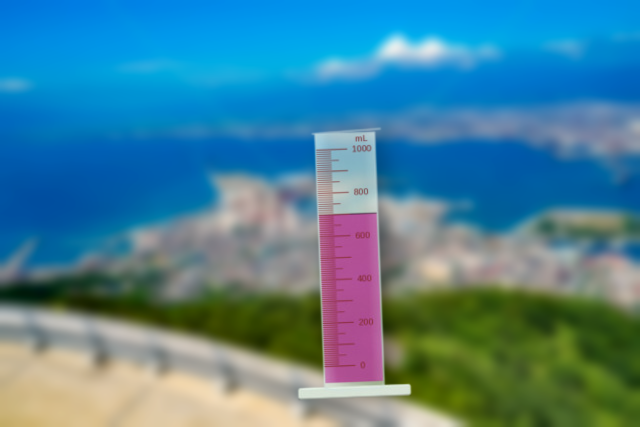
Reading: value=700 unit=mL
